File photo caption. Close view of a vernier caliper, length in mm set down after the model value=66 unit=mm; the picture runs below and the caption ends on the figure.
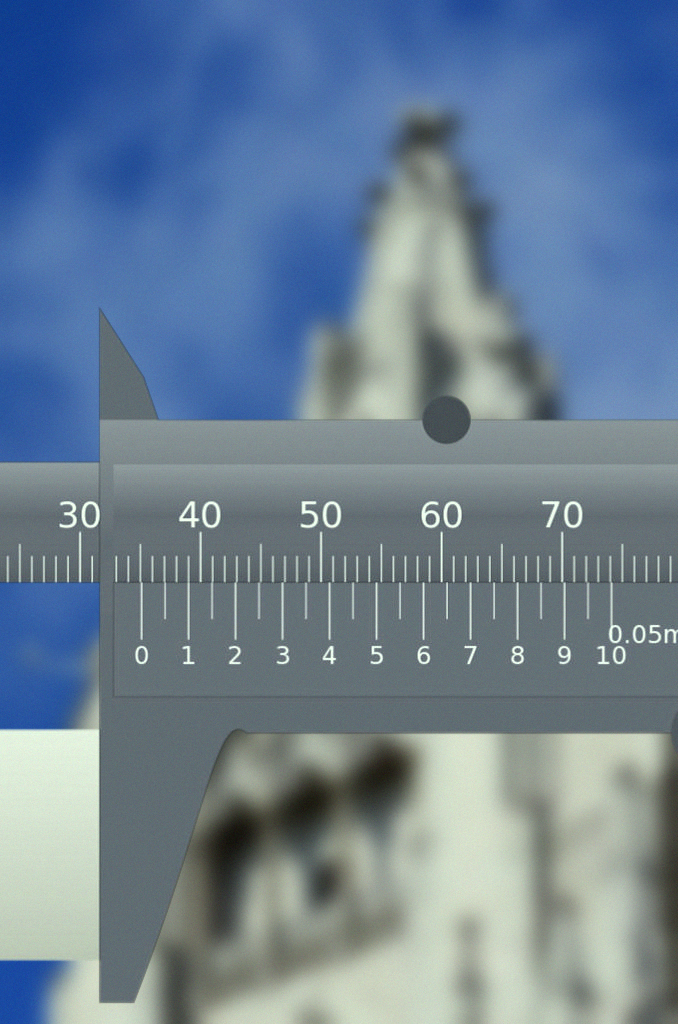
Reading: value=35.1 unit=mm
